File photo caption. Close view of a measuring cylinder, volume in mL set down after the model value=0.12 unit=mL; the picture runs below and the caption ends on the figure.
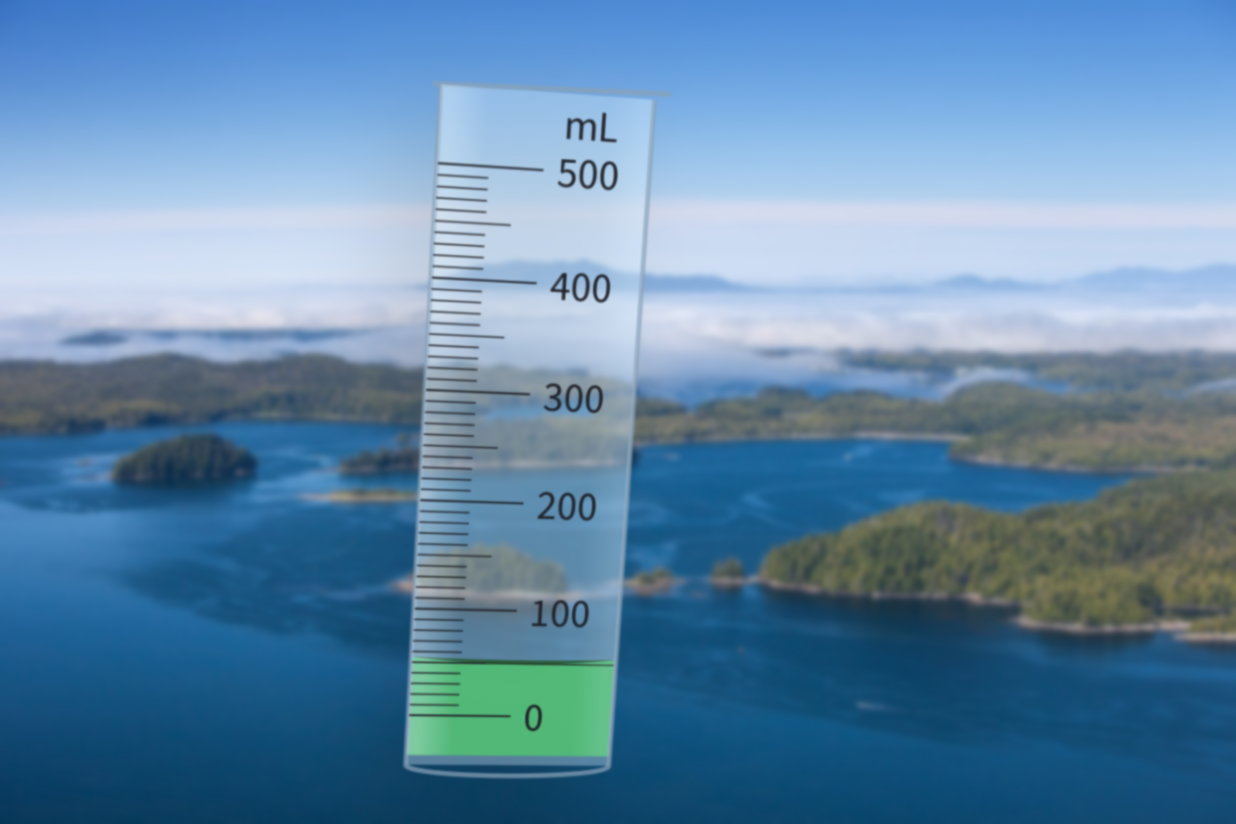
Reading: value=50 unit=mL
